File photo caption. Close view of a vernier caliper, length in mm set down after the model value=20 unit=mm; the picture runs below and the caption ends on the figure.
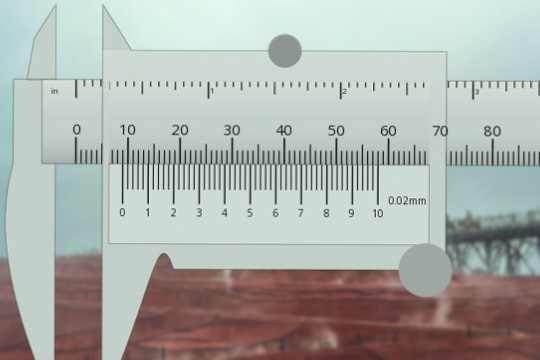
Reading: value=9.0 unit=mm
